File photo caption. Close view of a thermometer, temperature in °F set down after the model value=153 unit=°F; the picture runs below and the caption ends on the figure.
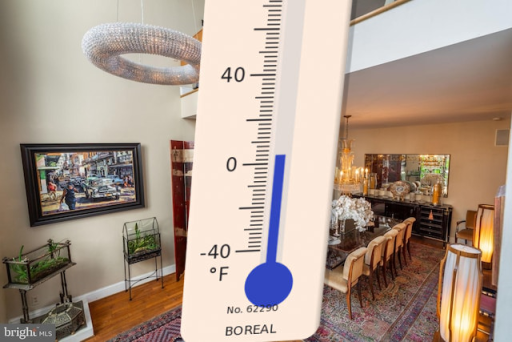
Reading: value=4 unit=°F
